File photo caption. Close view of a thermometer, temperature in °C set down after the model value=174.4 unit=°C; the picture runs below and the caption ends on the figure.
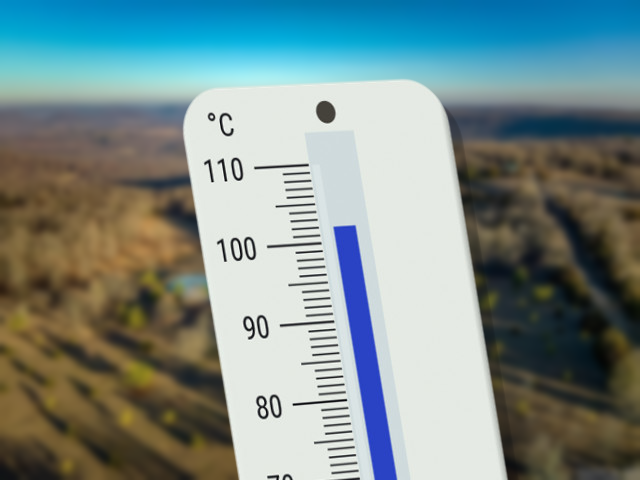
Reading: value=102 unit=°C
